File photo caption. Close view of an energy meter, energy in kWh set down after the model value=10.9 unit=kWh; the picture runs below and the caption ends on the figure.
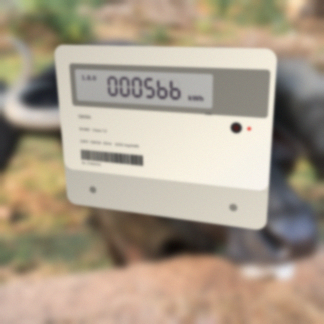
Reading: value=566 unit=kWh
